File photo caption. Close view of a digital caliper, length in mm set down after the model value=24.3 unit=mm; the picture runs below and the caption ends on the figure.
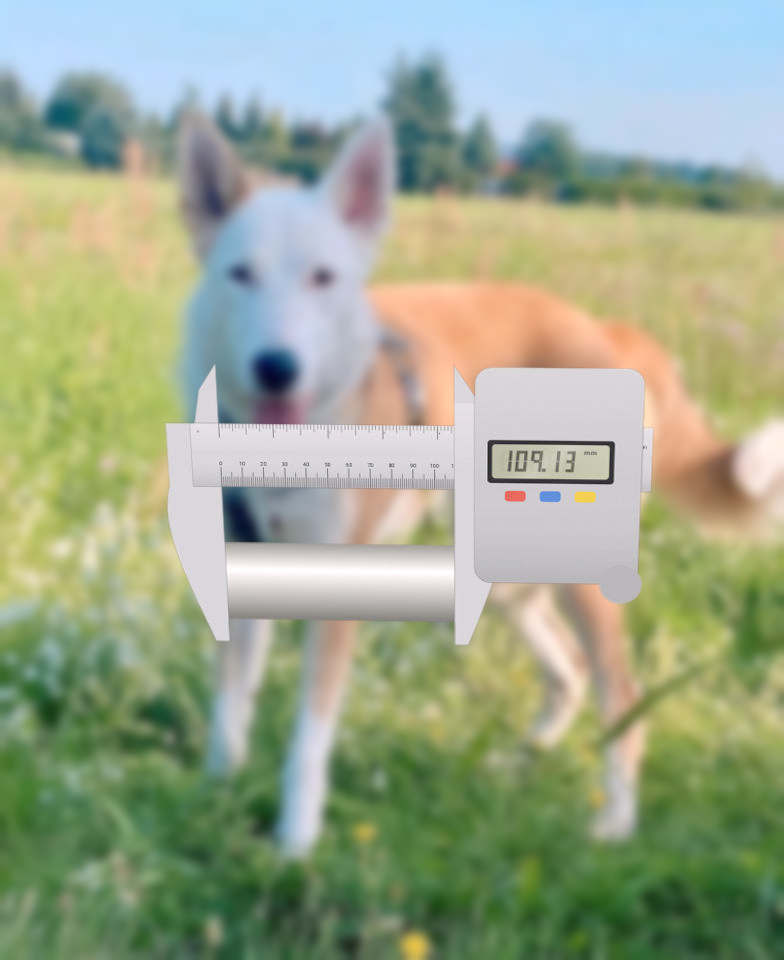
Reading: value=109.13 unit=mm
